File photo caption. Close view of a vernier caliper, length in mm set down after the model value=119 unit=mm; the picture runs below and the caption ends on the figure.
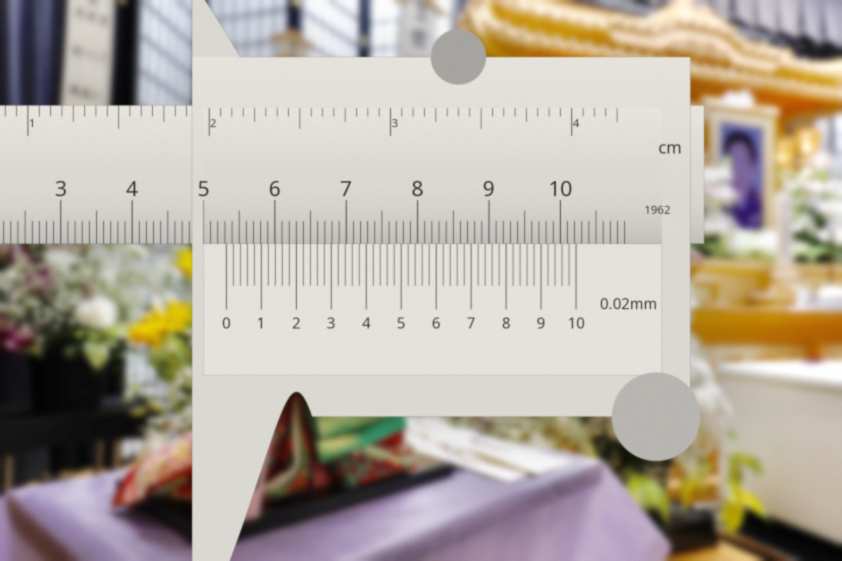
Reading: value=53.2 unit=mm
